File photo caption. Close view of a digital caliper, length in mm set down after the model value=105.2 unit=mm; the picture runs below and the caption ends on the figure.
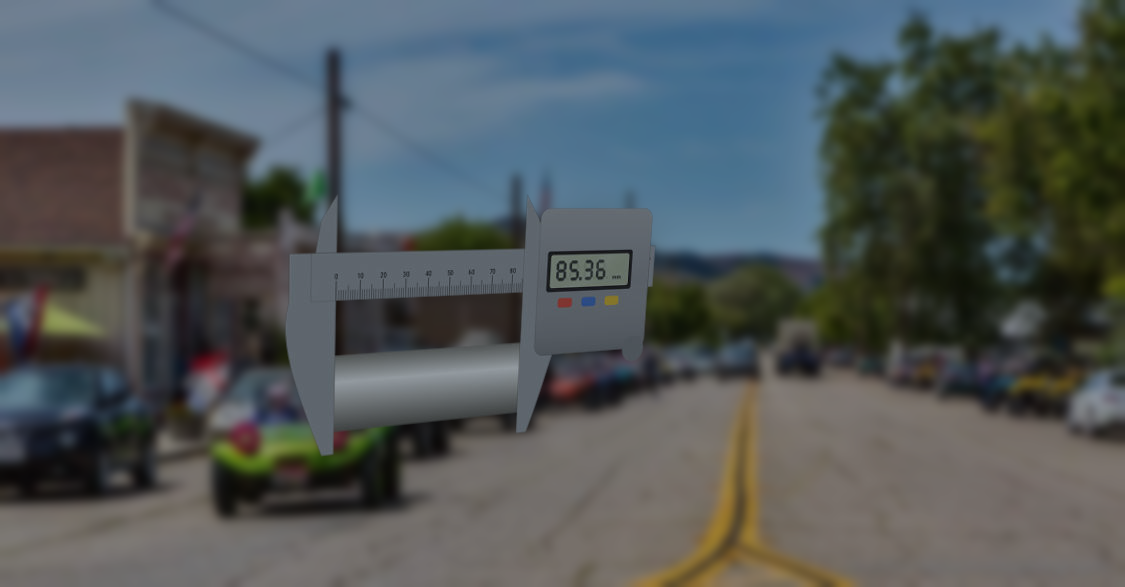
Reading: value=85.36 unit=mm
